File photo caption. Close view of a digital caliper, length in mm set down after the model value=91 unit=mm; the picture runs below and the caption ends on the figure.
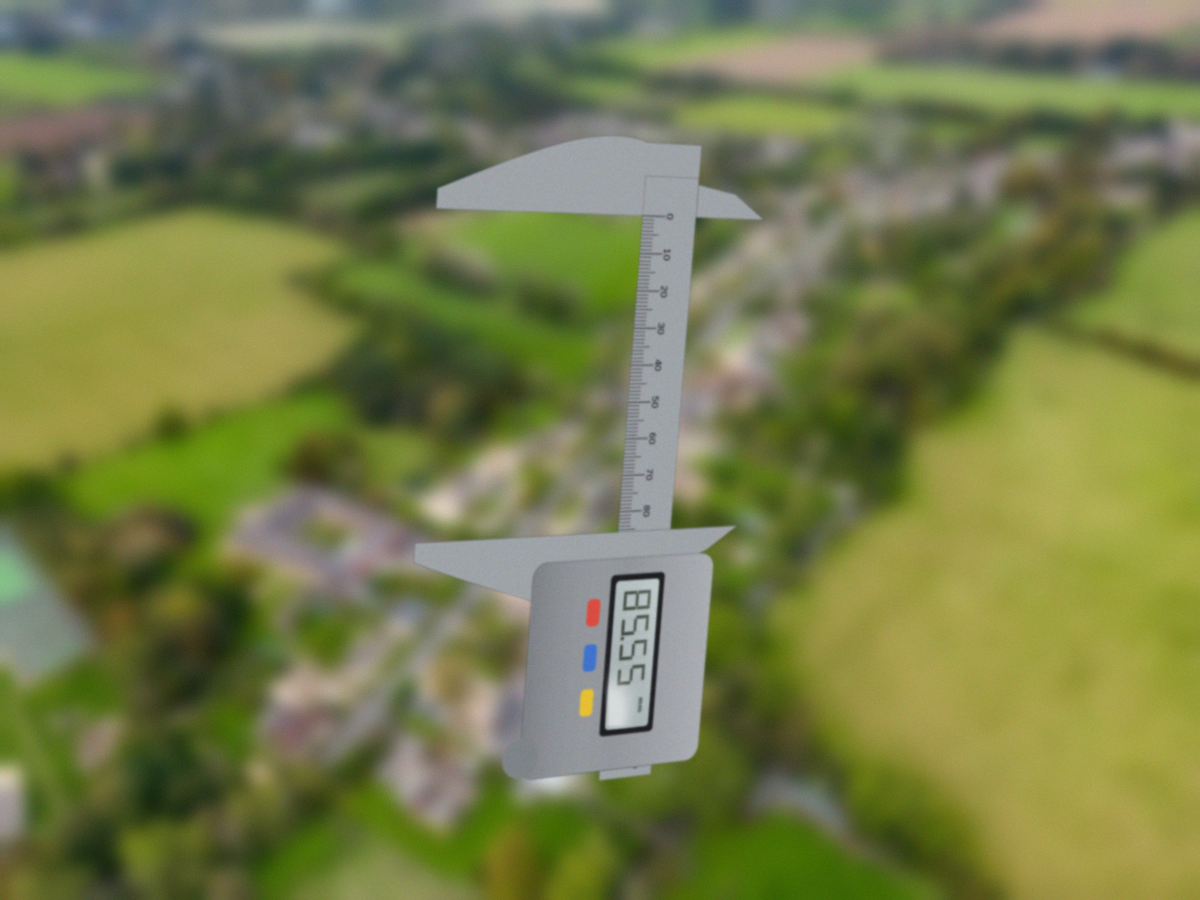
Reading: value=85.55 unit=mm
